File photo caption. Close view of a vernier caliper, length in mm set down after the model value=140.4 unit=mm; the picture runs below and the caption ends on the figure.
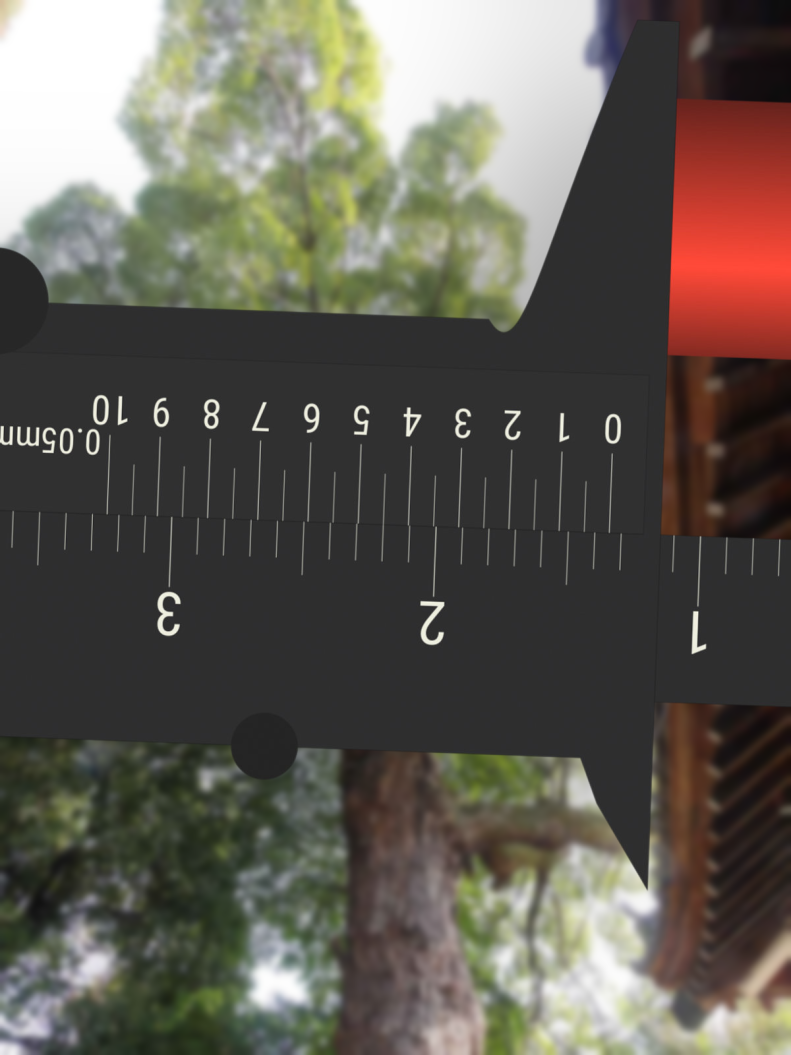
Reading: value=13.45 unit=mm
